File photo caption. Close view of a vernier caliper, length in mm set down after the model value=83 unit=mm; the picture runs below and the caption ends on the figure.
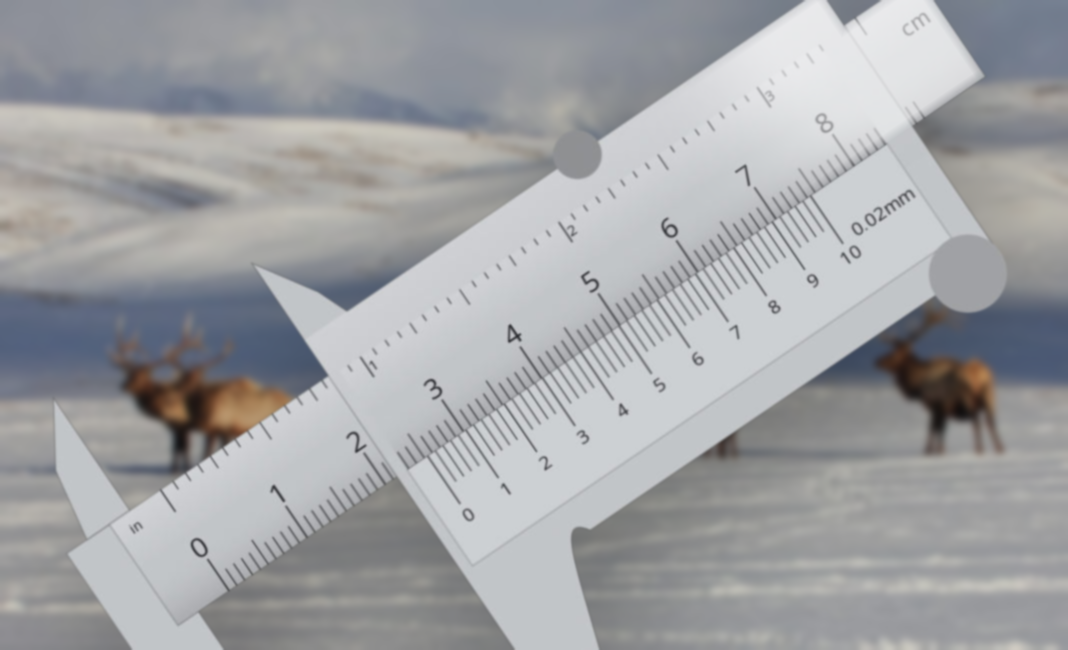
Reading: value=25.4 unit=mm
